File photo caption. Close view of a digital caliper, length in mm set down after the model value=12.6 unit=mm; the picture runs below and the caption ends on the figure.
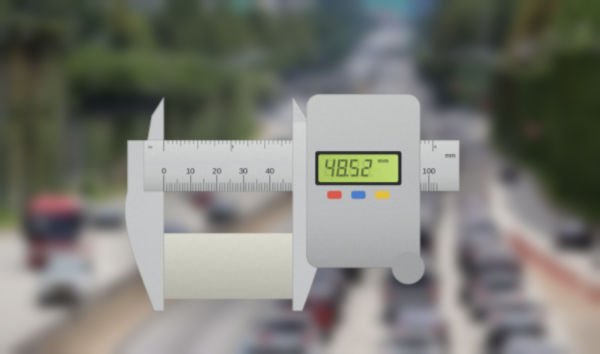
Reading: value=48.52 unit=mm
